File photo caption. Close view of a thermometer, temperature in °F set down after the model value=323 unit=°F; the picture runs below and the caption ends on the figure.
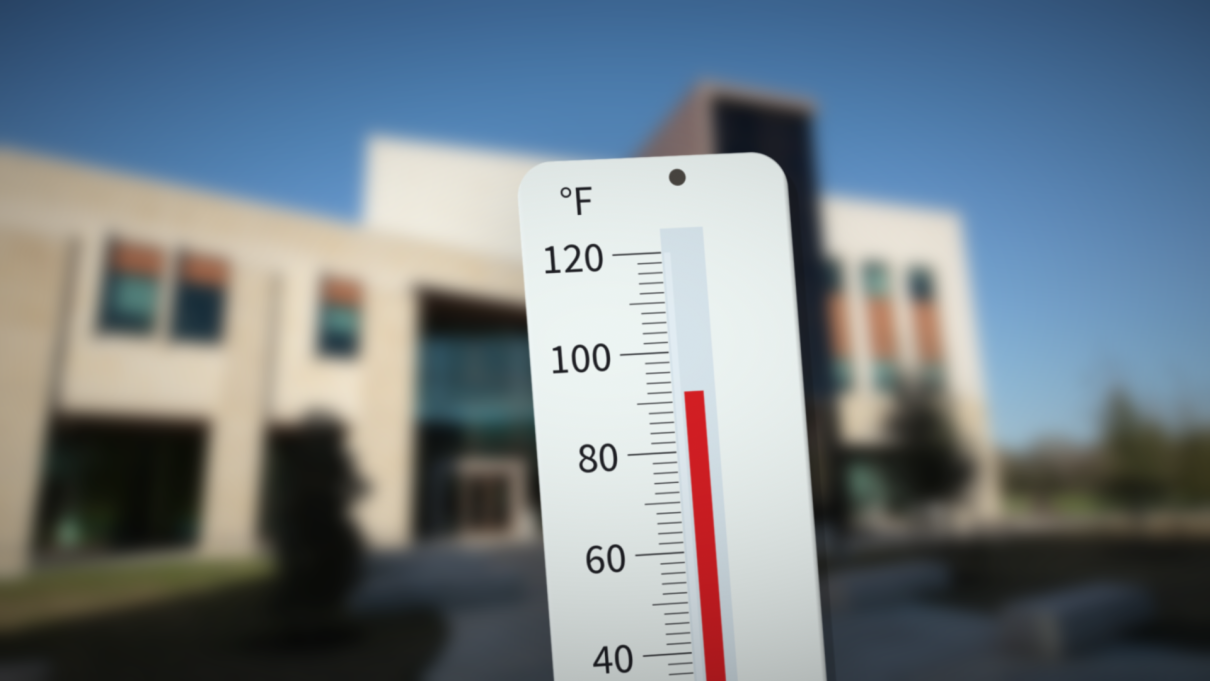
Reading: value=92 unit=°F
